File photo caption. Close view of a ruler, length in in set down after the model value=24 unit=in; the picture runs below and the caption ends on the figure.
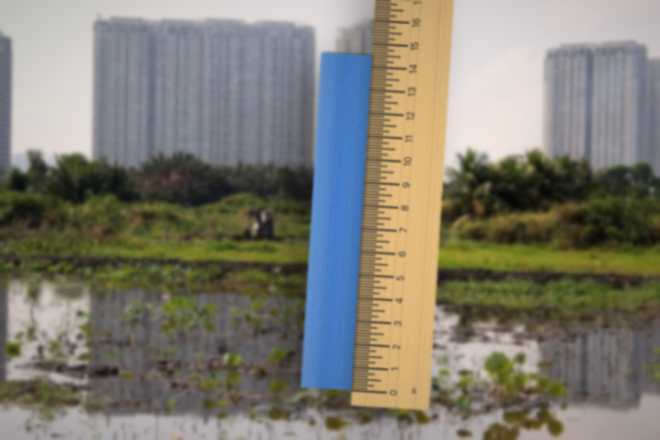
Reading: value=14.5 unit=in
